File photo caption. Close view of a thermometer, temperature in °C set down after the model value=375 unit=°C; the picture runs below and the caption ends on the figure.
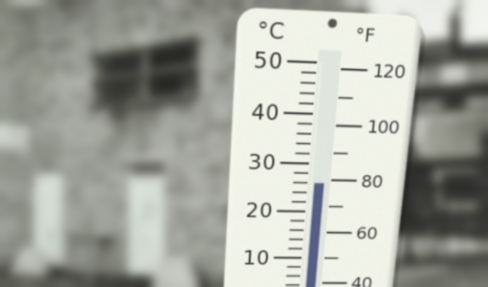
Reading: value=26 unit=°C
